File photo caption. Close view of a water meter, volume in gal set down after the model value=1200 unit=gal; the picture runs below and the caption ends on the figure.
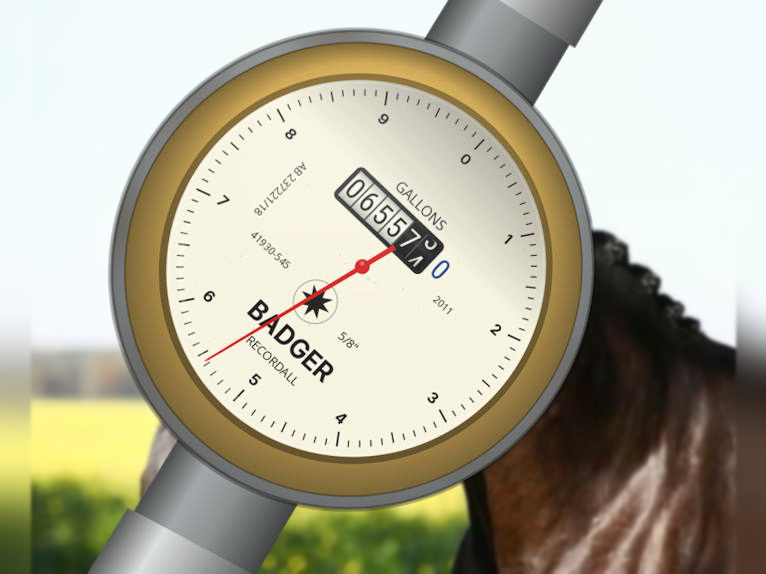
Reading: value=655735.4 unit=gal
